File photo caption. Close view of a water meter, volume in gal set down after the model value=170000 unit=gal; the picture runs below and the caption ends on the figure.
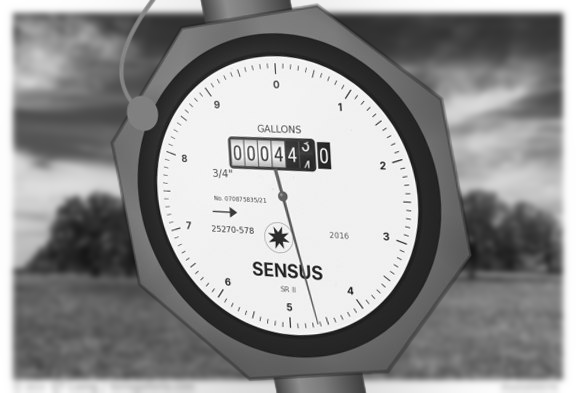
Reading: value=4434.6 unit=gal
